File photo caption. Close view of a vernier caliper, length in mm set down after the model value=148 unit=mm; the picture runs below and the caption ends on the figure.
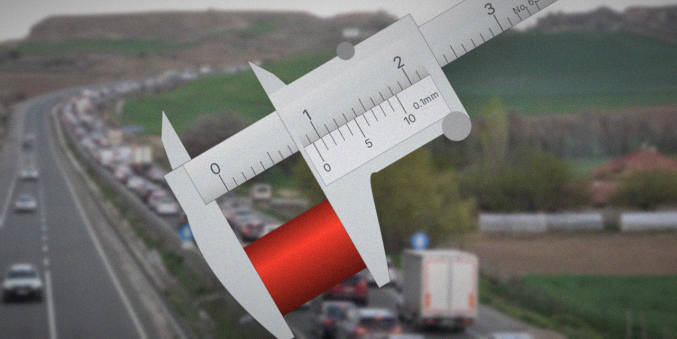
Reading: value=9.2 unit=mm
